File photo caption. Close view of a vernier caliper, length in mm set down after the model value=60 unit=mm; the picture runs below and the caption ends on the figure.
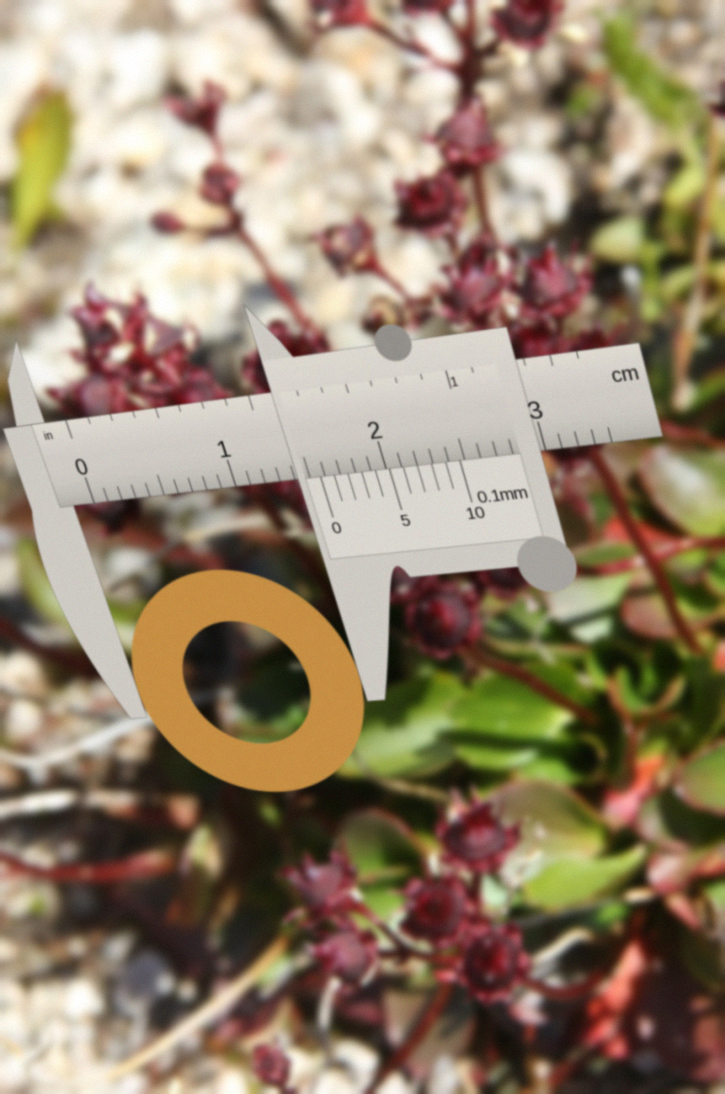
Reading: value=15.7 unit=mm
